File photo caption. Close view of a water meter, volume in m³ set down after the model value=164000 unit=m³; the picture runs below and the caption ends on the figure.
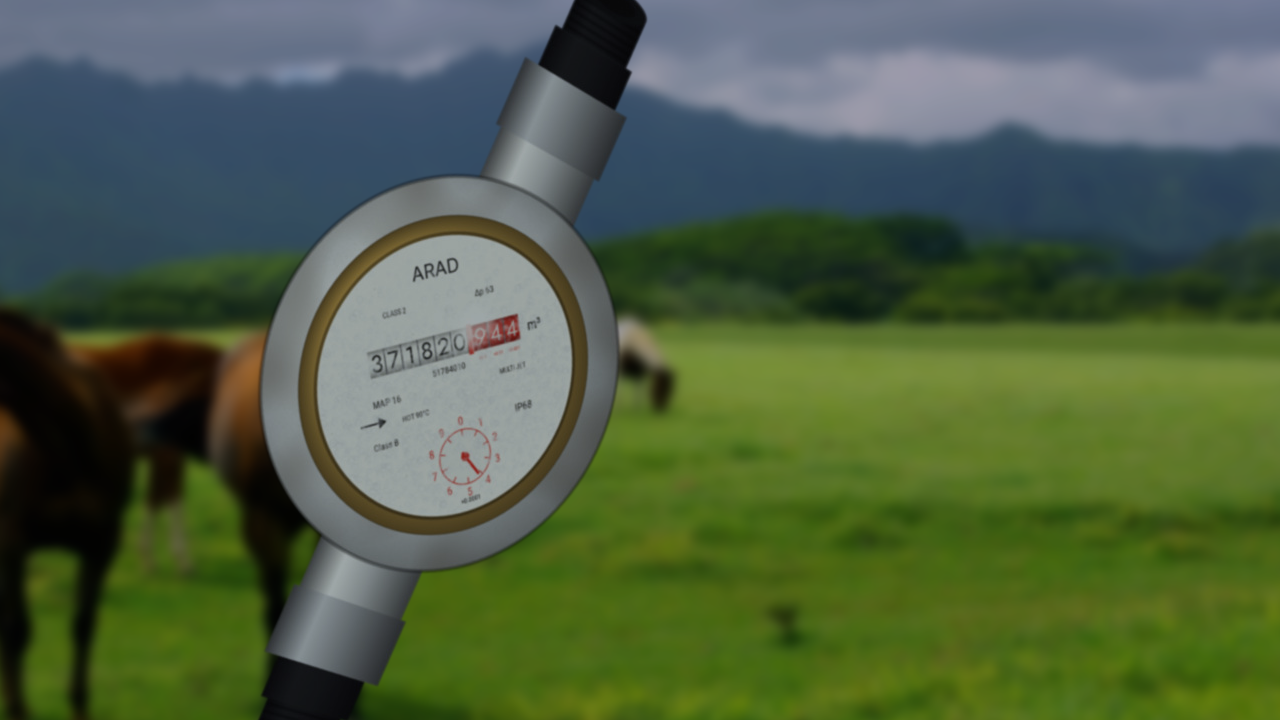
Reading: value=371820.9444 unit=m³
